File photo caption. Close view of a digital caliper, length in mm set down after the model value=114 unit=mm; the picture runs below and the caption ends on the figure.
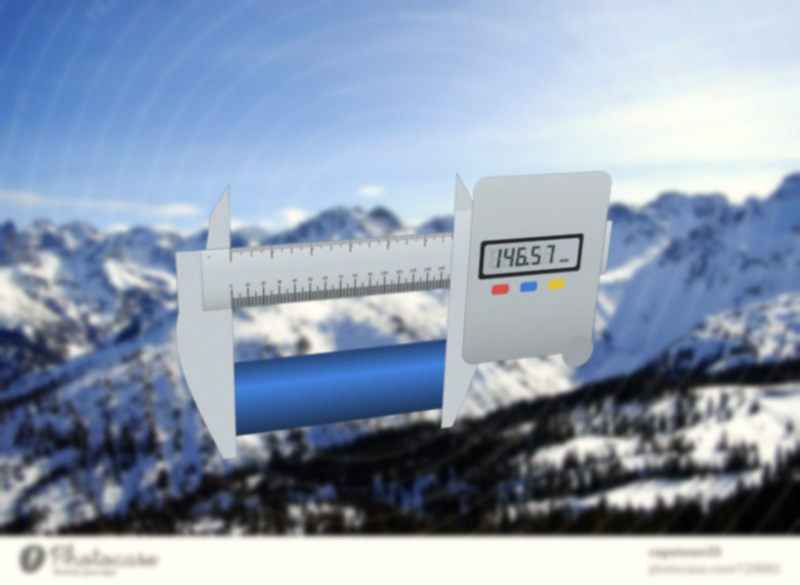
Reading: value=146.57 unit=mm
